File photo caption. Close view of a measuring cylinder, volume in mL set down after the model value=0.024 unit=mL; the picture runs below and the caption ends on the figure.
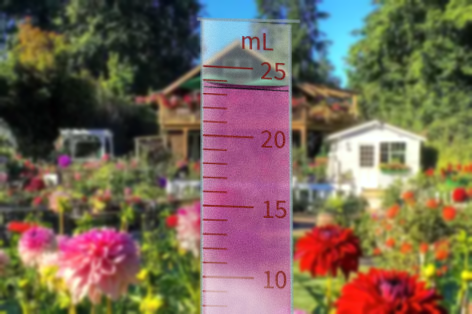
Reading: value=23.5 unit=mL
